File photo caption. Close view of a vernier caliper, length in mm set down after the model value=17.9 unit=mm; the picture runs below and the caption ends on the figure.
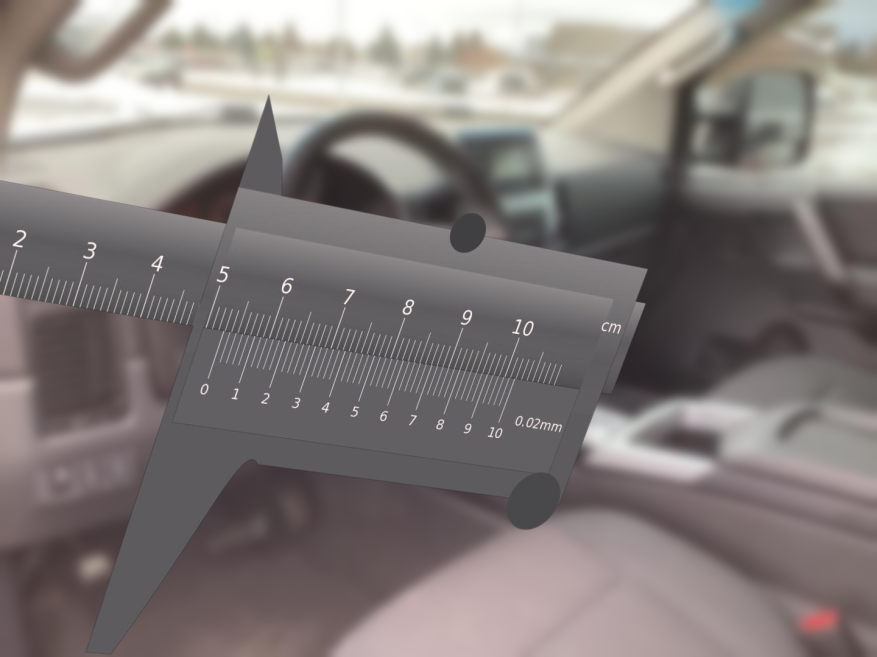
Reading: value=52.8 unit=mm
